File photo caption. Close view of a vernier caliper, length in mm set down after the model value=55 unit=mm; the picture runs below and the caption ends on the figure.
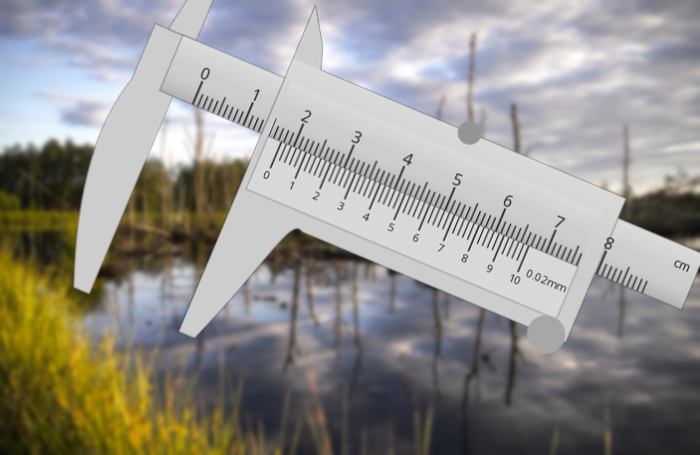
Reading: value=17.6 unit=mm
